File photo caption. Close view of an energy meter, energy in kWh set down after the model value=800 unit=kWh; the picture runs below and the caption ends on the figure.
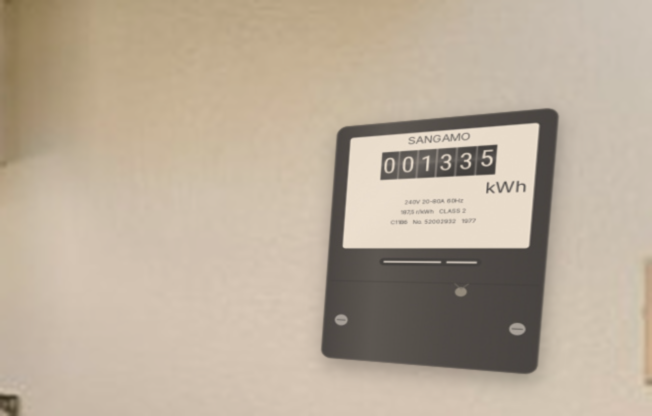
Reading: value=1335 unit=kWh
